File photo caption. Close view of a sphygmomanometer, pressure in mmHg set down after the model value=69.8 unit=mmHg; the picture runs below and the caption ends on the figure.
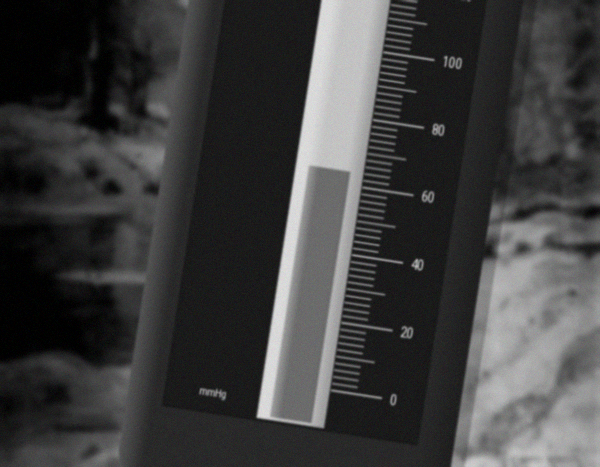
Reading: value=64 unit=mmHg
